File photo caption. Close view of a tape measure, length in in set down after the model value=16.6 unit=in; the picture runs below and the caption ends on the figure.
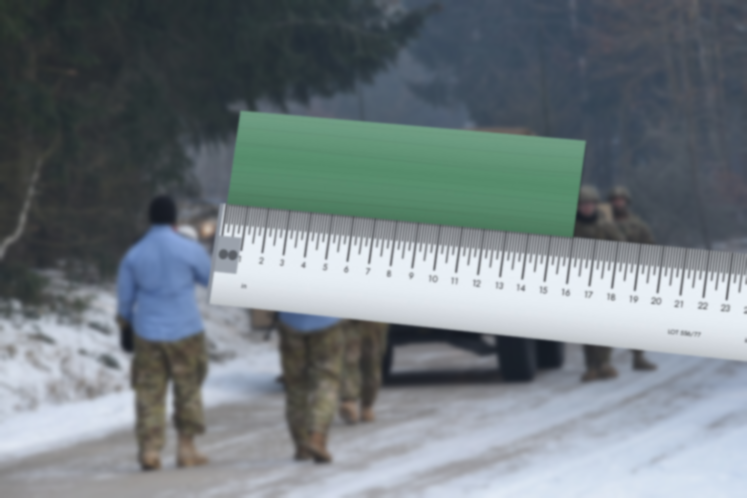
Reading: value=16 unit=in
